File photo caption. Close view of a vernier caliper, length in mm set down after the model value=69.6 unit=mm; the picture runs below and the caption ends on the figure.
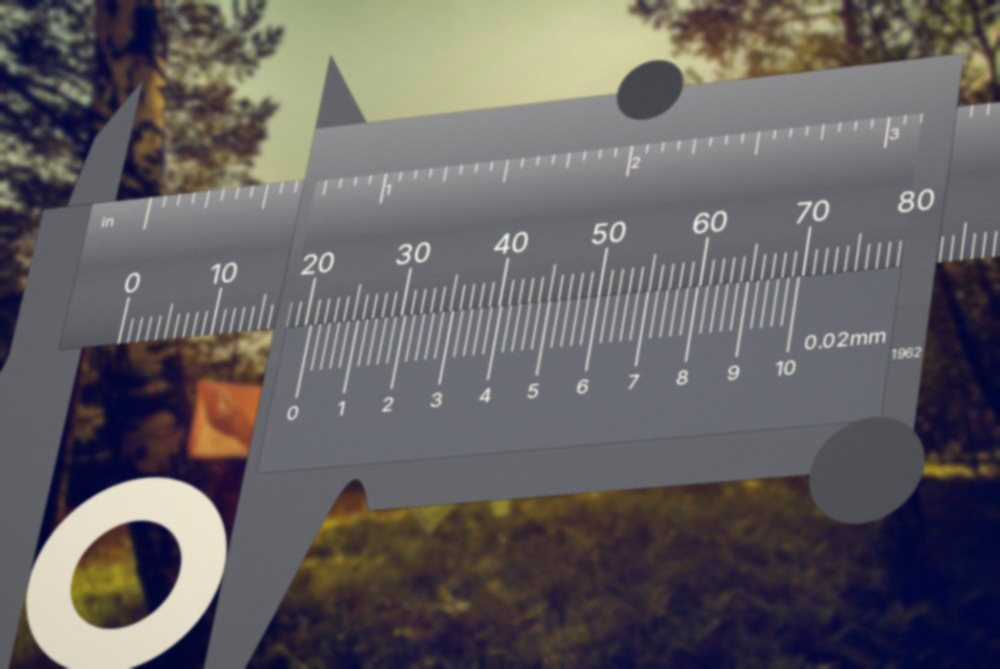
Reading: value=20.6 unit=mm
